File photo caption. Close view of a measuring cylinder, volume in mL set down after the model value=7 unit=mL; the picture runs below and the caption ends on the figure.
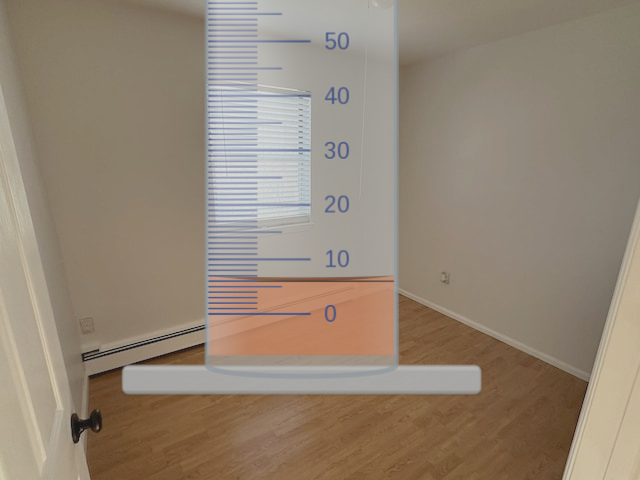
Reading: value=6 unit=mL
